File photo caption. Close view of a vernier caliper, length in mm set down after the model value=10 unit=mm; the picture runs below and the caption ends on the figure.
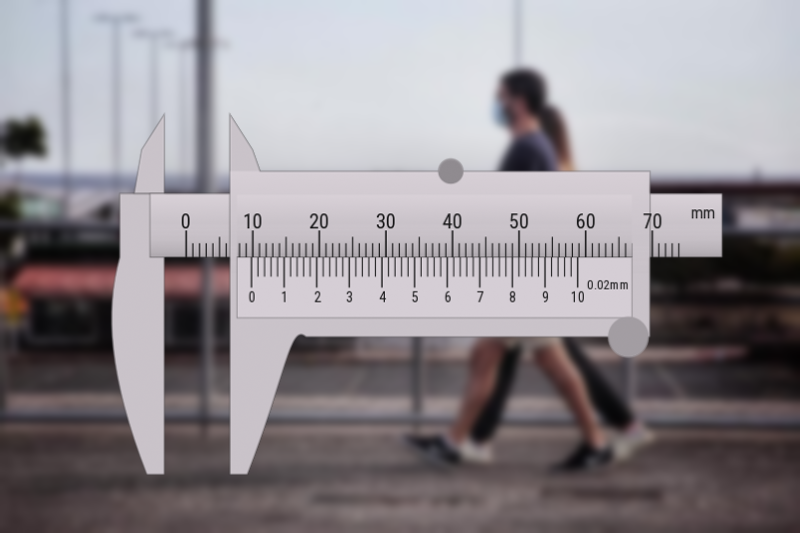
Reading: value=9.8 unit=mm
